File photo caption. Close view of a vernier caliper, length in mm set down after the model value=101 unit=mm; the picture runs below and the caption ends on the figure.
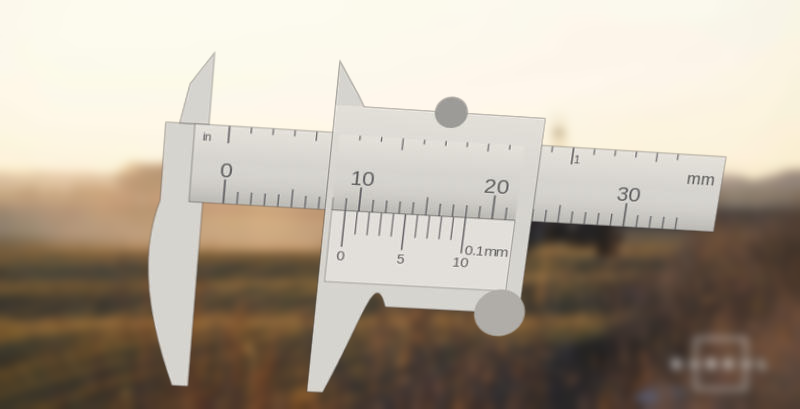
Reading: value=9.0 unit=mm
